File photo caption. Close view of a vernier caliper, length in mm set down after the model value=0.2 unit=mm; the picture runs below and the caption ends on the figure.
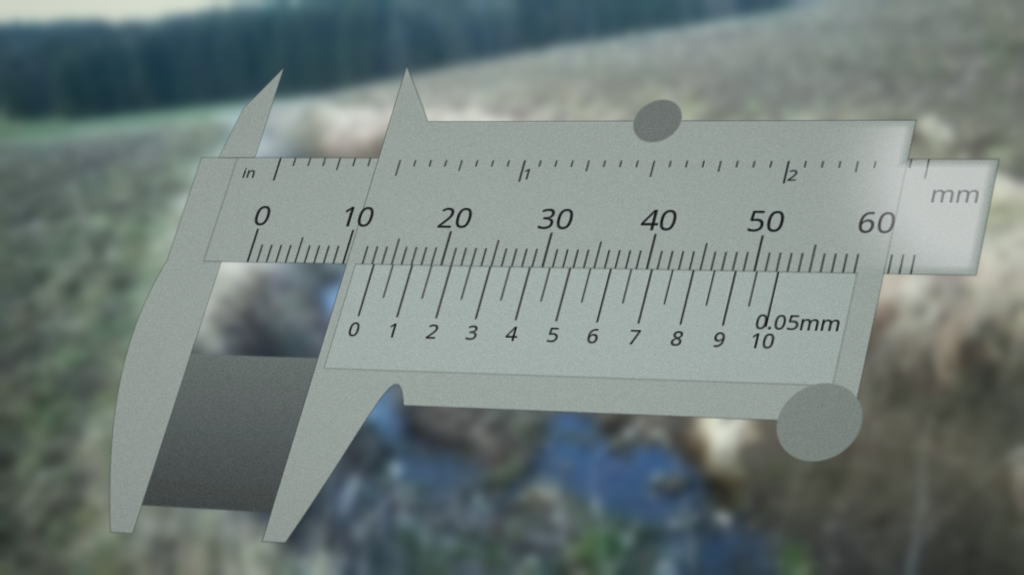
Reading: value=13.2 unit=mm
